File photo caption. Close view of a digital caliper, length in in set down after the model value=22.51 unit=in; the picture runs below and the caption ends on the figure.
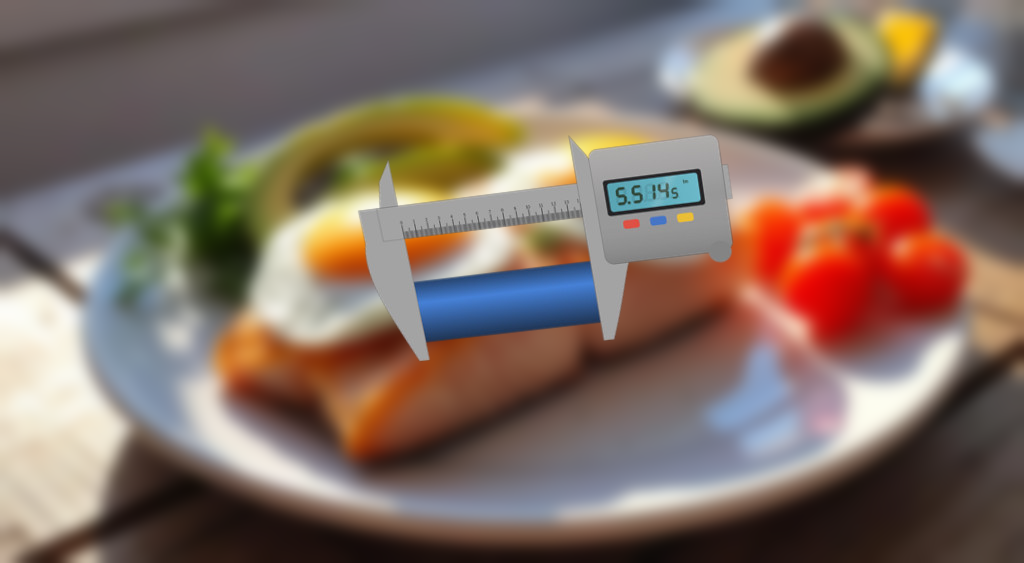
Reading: value=5.5145 unit=in
